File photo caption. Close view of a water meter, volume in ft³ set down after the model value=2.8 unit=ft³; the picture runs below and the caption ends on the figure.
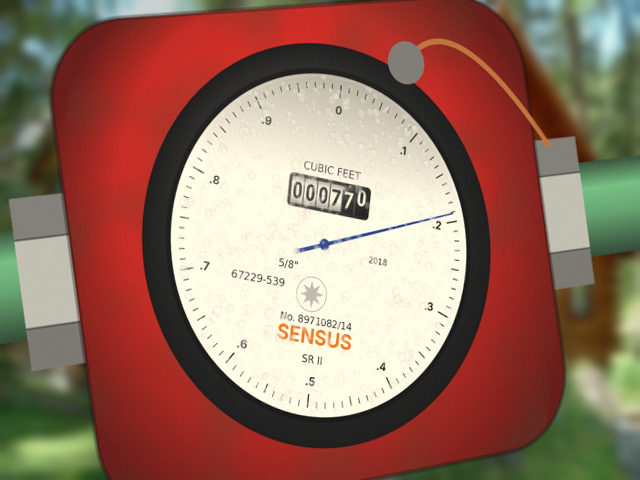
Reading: value=770.19 unit=ft³
